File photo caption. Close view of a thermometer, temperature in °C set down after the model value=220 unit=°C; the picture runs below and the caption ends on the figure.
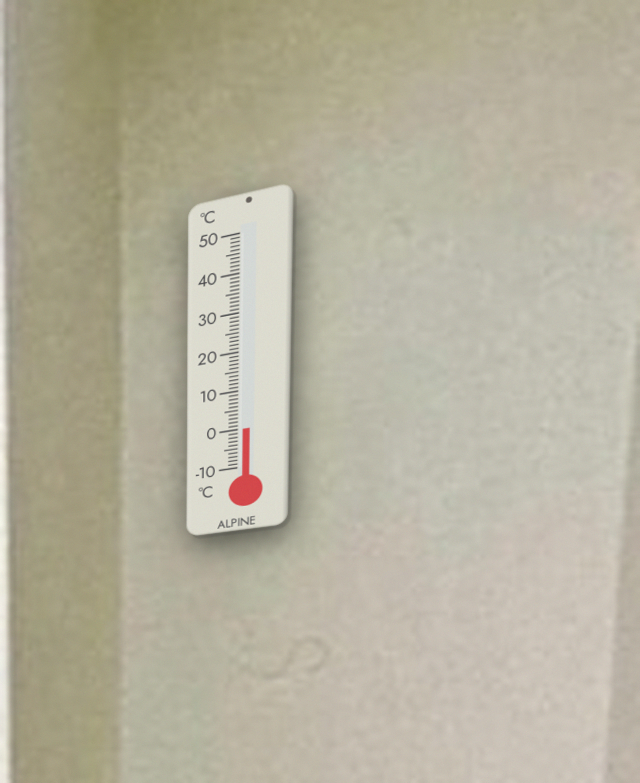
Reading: value=0 unit=°C
